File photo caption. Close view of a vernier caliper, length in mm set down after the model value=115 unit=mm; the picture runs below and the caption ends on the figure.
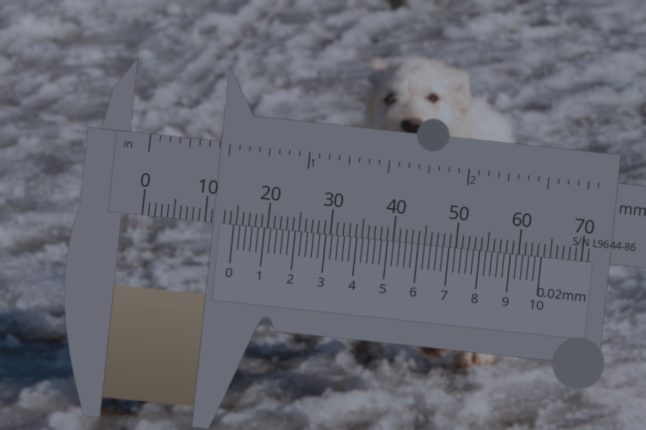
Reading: value=14.6 unit=mm
